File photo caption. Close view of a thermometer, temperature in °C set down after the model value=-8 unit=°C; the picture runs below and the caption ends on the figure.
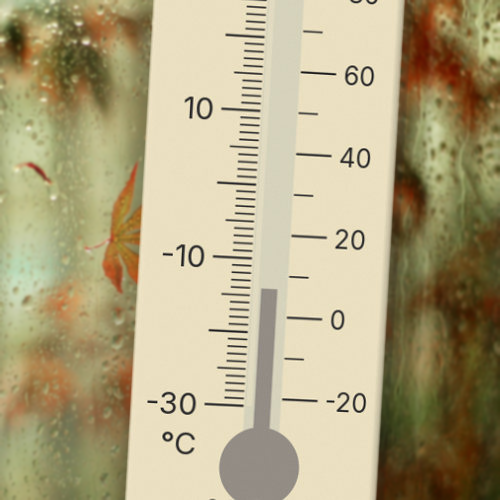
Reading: value=-14 unit=°C
